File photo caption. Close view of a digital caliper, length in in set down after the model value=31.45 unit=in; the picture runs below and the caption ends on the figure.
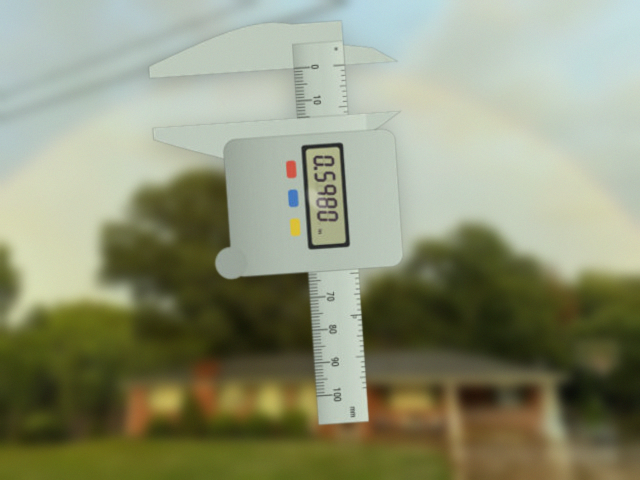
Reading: value=0.5980 unit=in
